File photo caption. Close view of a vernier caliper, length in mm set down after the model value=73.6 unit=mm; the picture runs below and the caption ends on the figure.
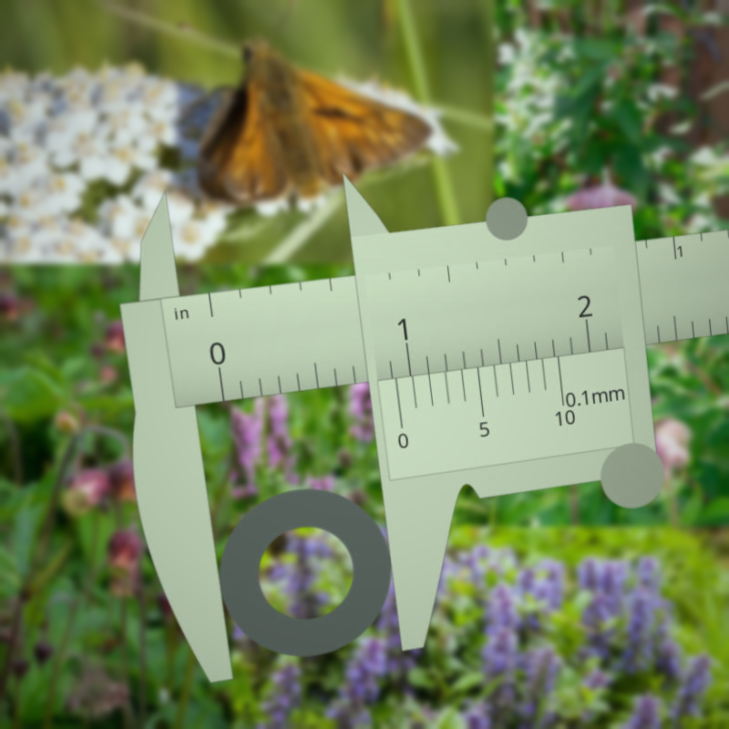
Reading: value=9.2 unit=mm
